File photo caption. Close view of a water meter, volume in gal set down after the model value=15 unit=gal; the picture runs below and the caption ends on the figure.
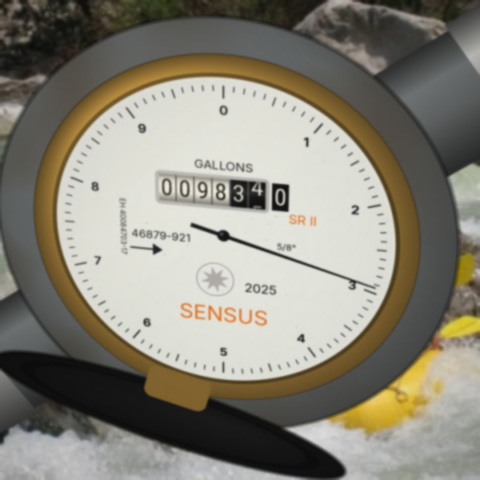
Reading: value=98342.9 unit=gal
